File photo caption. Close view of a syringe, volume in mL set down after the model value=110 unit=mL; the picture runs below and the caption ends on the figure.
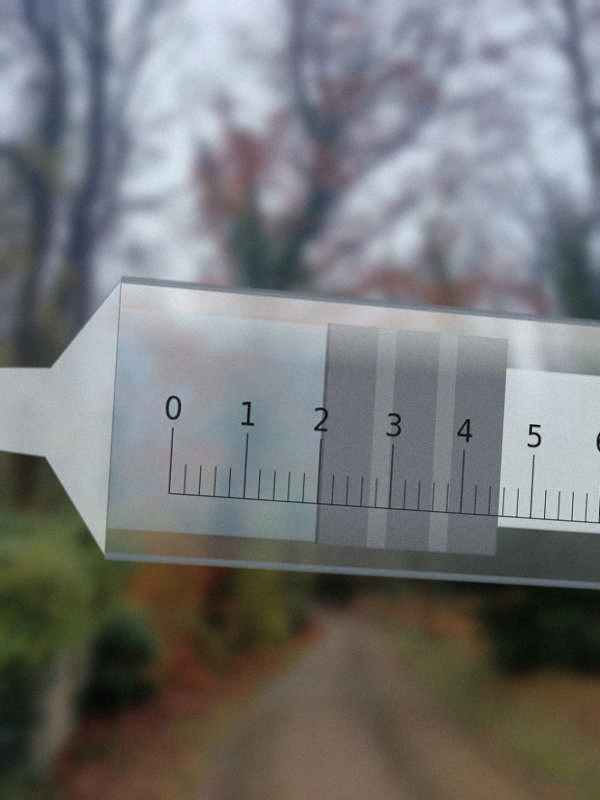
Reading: value=2 unit=mL
